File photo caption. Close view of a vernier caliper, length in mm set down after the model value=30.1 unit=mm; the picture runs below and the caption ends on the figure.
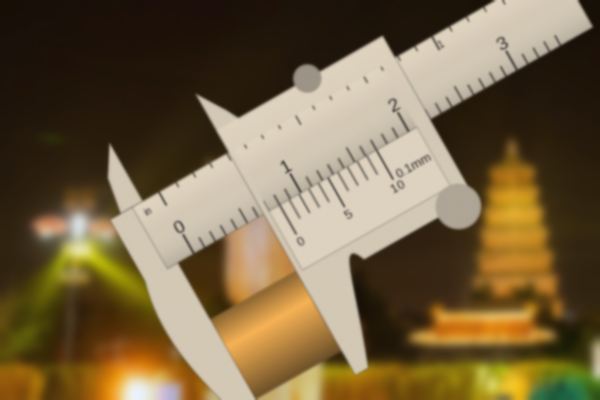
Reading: value=8.0 unit=mm
